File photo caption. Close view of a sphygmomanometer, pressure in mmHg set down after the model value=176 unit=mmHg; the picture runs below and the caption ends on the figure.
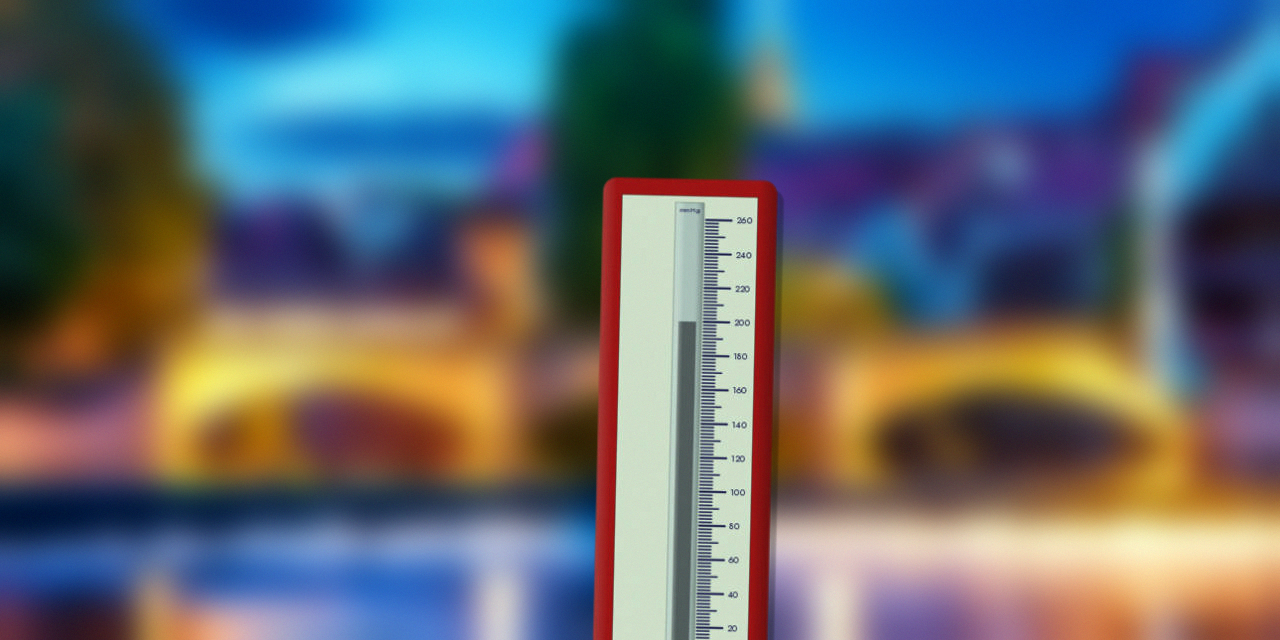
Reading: value=200 unit=mmHg
